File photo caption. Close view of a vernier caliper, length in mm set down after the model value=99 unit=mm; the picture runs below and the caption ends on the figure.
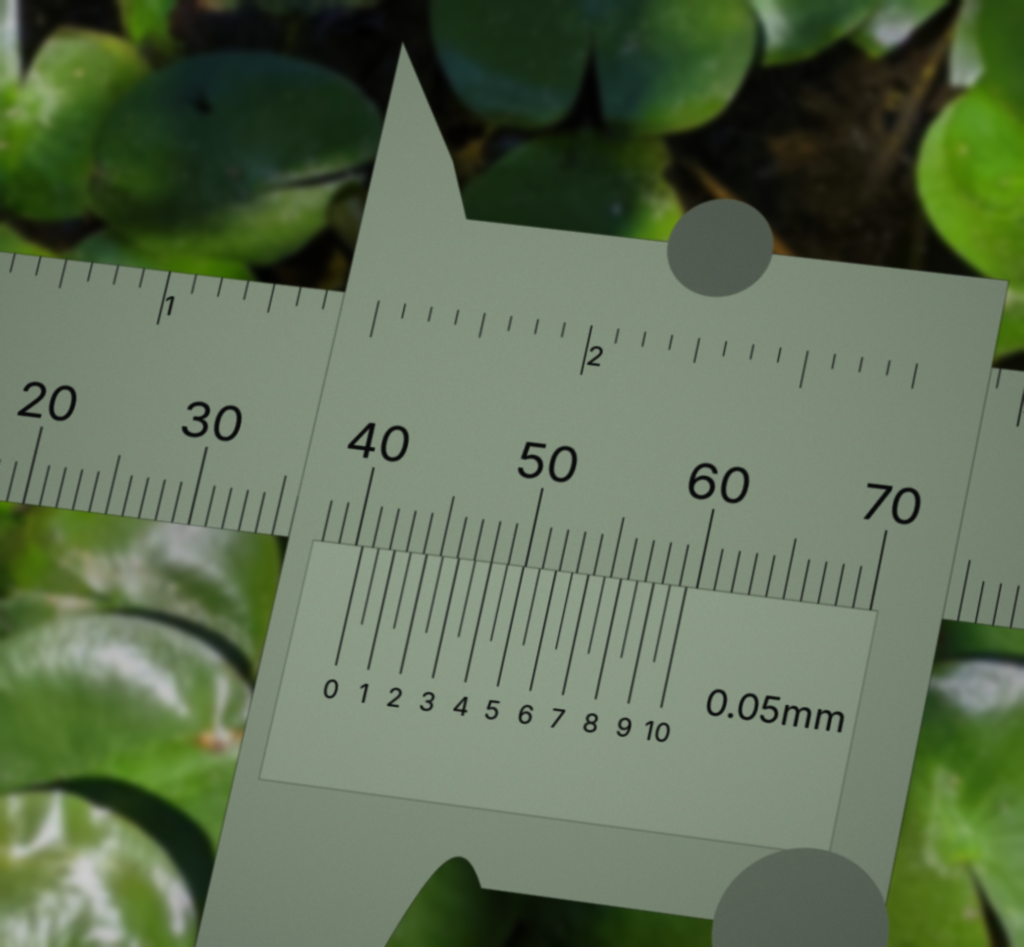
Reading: value=40.4 unit=mm
